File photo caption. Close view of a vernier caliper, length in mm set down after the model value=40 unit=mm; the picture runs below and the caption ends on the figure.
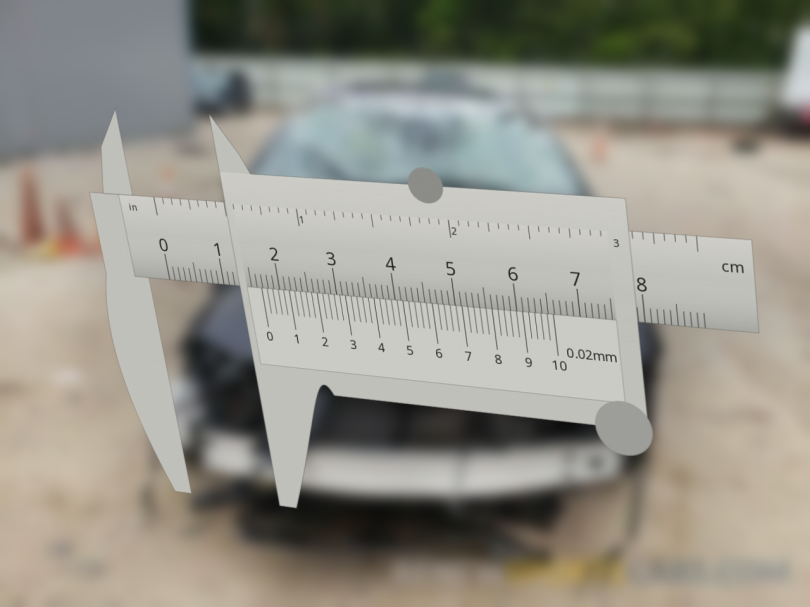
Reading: value=16.8 unit=mm
